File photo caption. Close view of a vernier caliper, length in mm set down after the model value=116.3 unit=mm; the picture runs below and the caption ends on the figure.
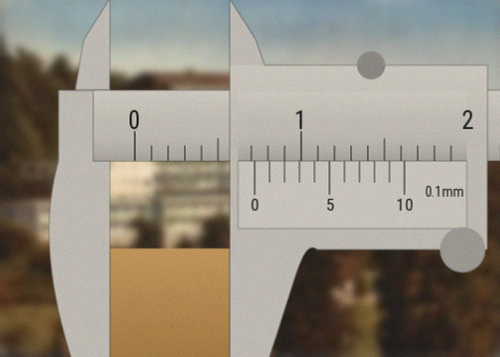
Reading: value=7.2 unit=mm
